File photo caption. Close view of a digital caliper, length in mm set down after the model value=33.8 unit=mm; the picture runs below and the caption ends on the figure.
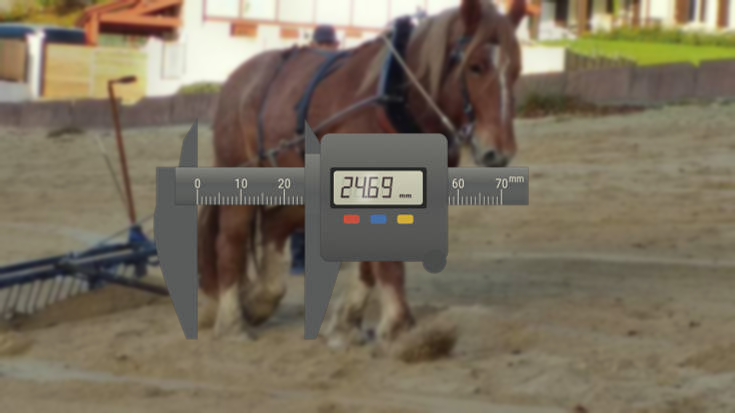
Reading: value=24.69 unit=mm
